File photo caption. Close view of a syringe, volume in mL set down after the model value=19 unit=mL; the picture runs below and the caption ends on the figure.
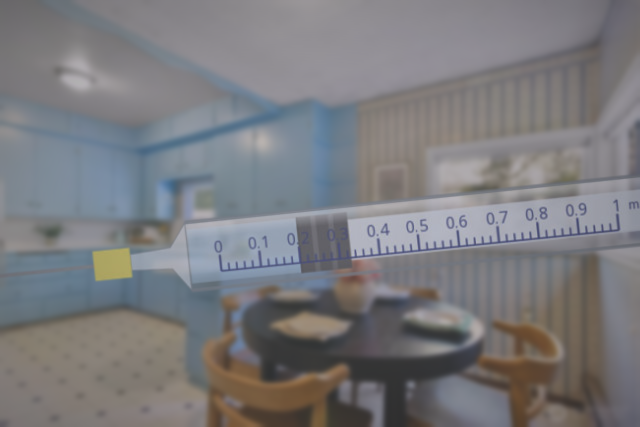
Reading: value=0.2 unit=mL
